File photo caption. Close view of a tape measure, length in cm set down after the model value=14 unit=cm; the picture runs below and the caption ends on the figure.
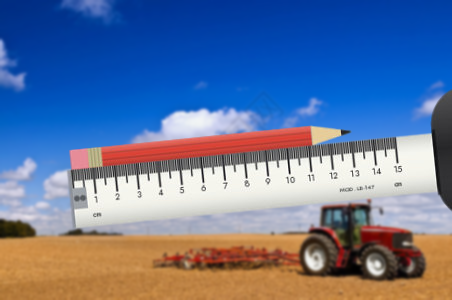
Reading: value=13 unit=cm
